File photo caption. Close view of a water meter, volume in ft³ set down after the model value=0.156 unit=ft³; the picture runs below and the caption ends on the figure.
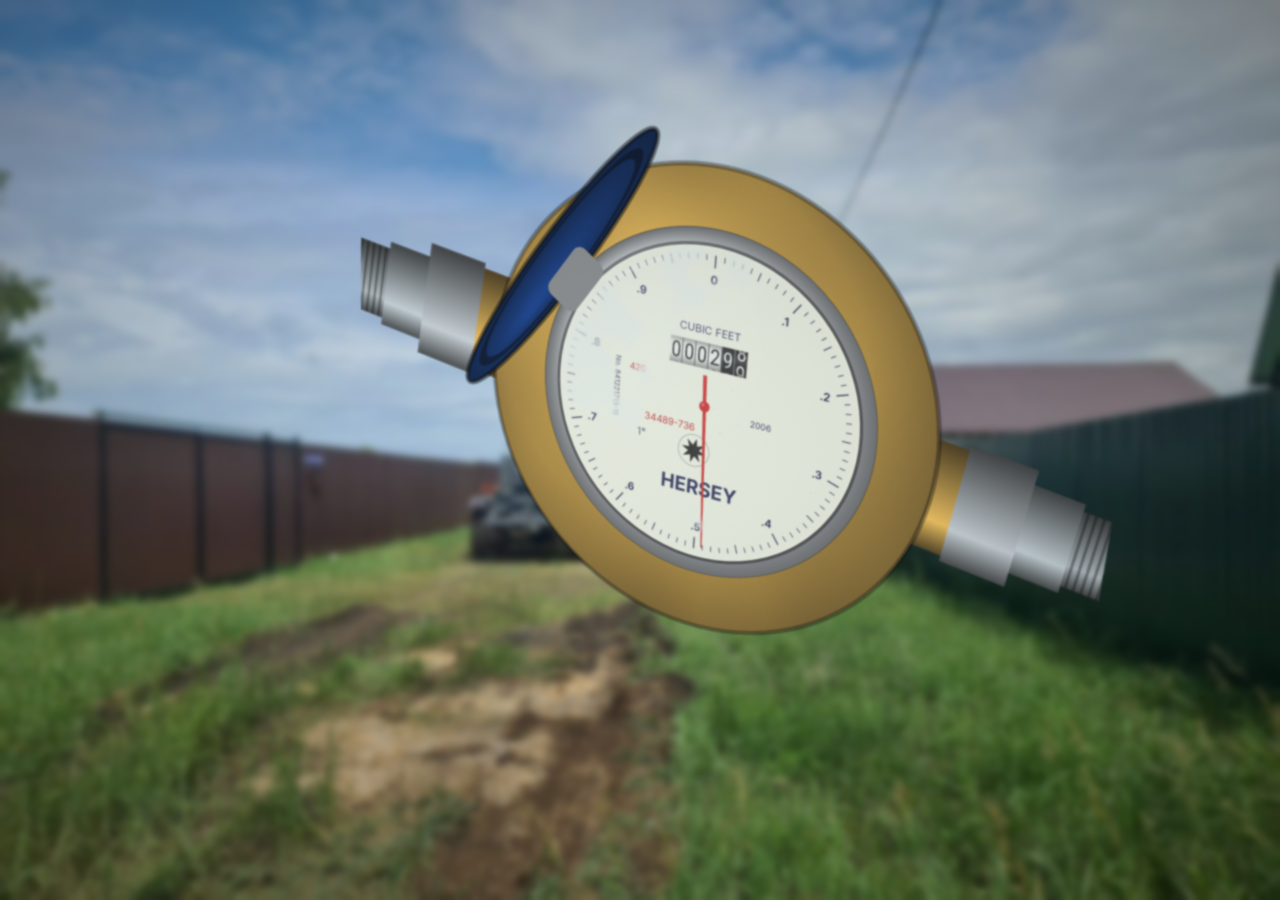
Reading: value=298.49 unit=ft³
